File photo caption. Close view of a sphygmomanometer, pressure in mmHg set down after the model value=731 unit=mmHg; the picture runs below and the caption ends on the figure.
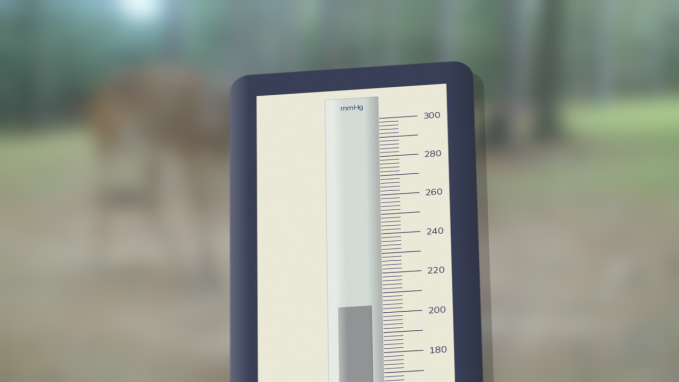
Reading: value=204 unit=mmHg
